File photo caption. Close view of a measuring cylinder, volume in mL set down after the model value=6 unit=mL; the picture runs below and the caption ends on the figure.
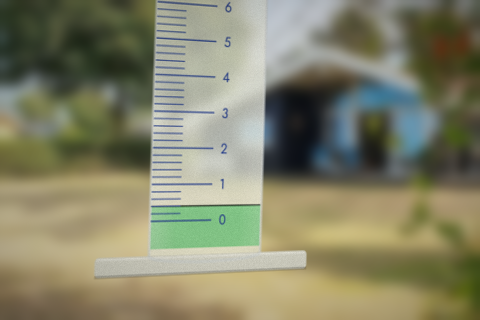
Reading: value=0.4 unit=mL
